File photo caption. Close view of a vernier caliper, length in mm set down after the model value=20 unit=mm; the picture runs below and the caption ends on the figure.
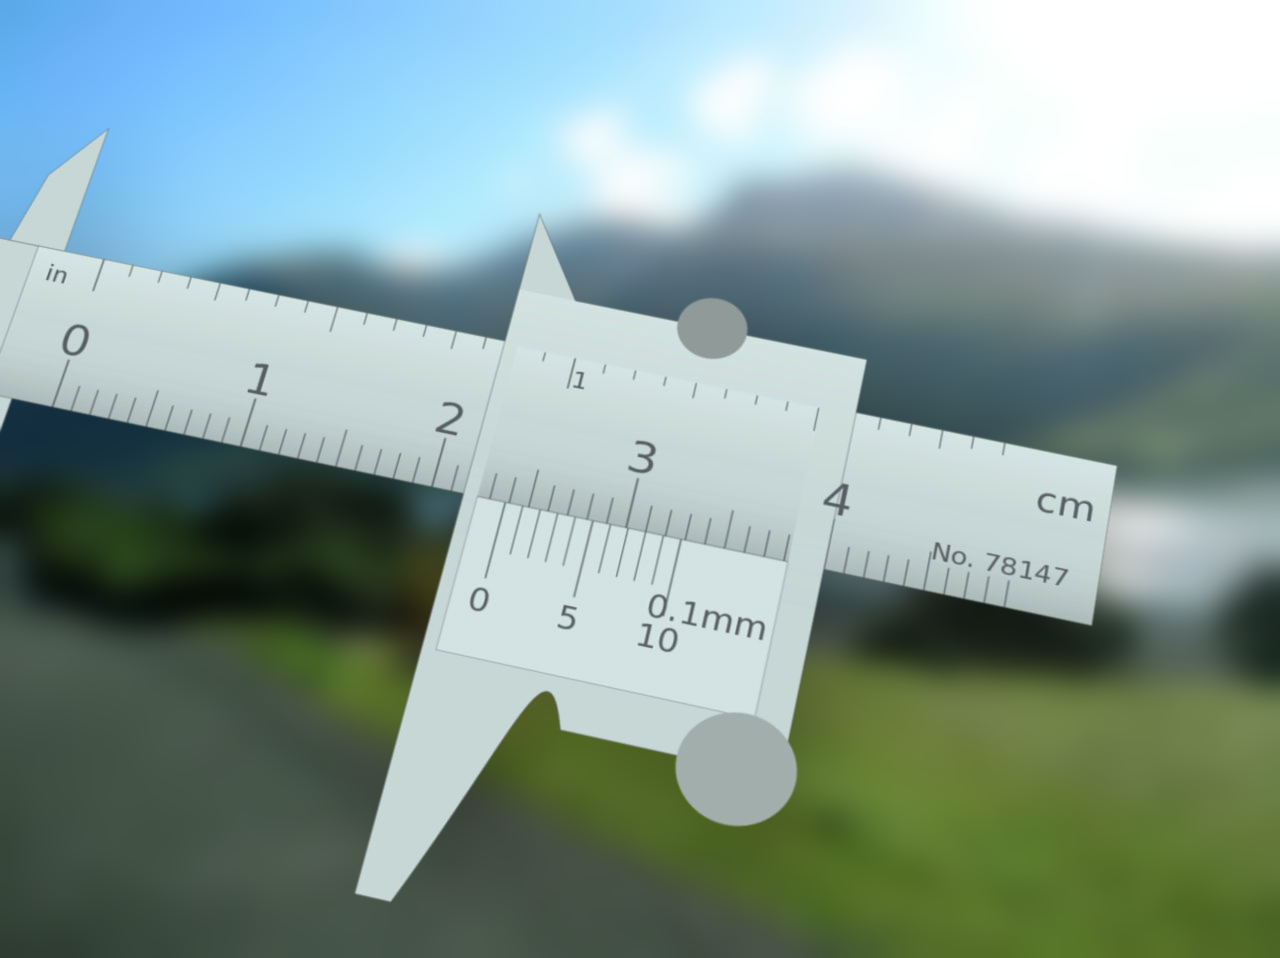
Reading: value=23.8 unit=mm
